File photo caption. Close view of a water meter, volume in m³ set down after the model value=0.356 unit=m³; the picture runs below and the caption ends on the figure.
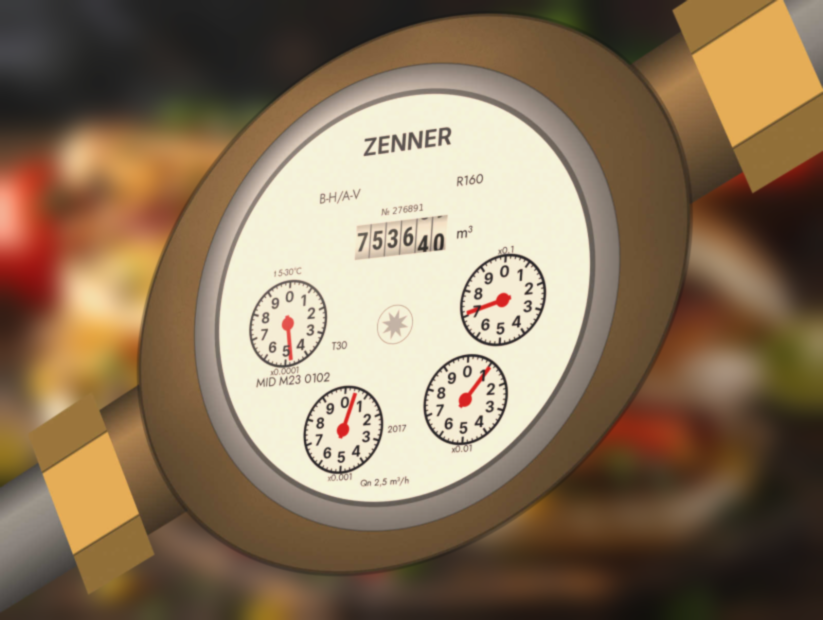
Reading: value=753639.7104 unit=m³
